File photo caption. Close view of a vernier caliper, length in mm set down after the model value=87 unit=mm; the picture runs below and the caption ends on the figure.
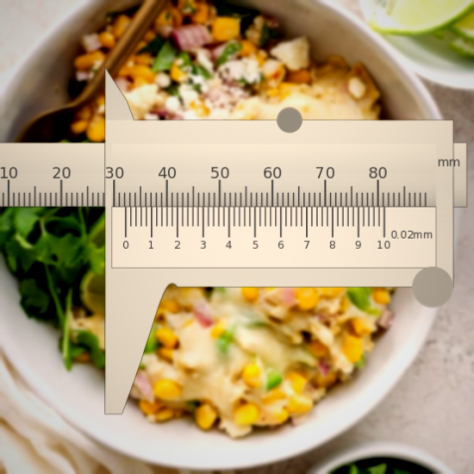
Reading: value=32.2 unit=mm
